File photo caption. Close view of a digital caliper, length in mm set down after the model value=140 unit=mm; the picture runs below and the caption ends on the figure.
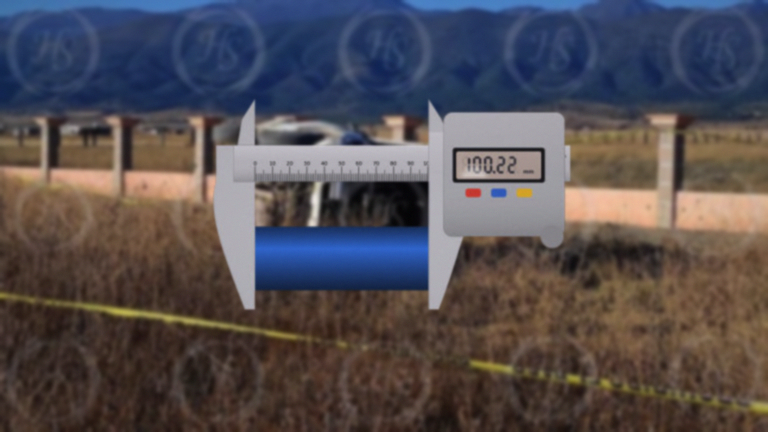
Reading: value=100.22 unit=mm
